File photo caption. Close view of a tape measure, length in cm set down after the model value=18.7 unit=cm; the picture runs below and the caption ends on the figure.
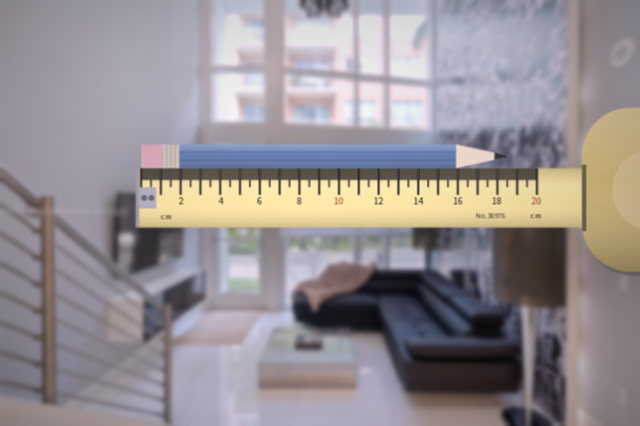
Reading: value=18.5 unit=cm
